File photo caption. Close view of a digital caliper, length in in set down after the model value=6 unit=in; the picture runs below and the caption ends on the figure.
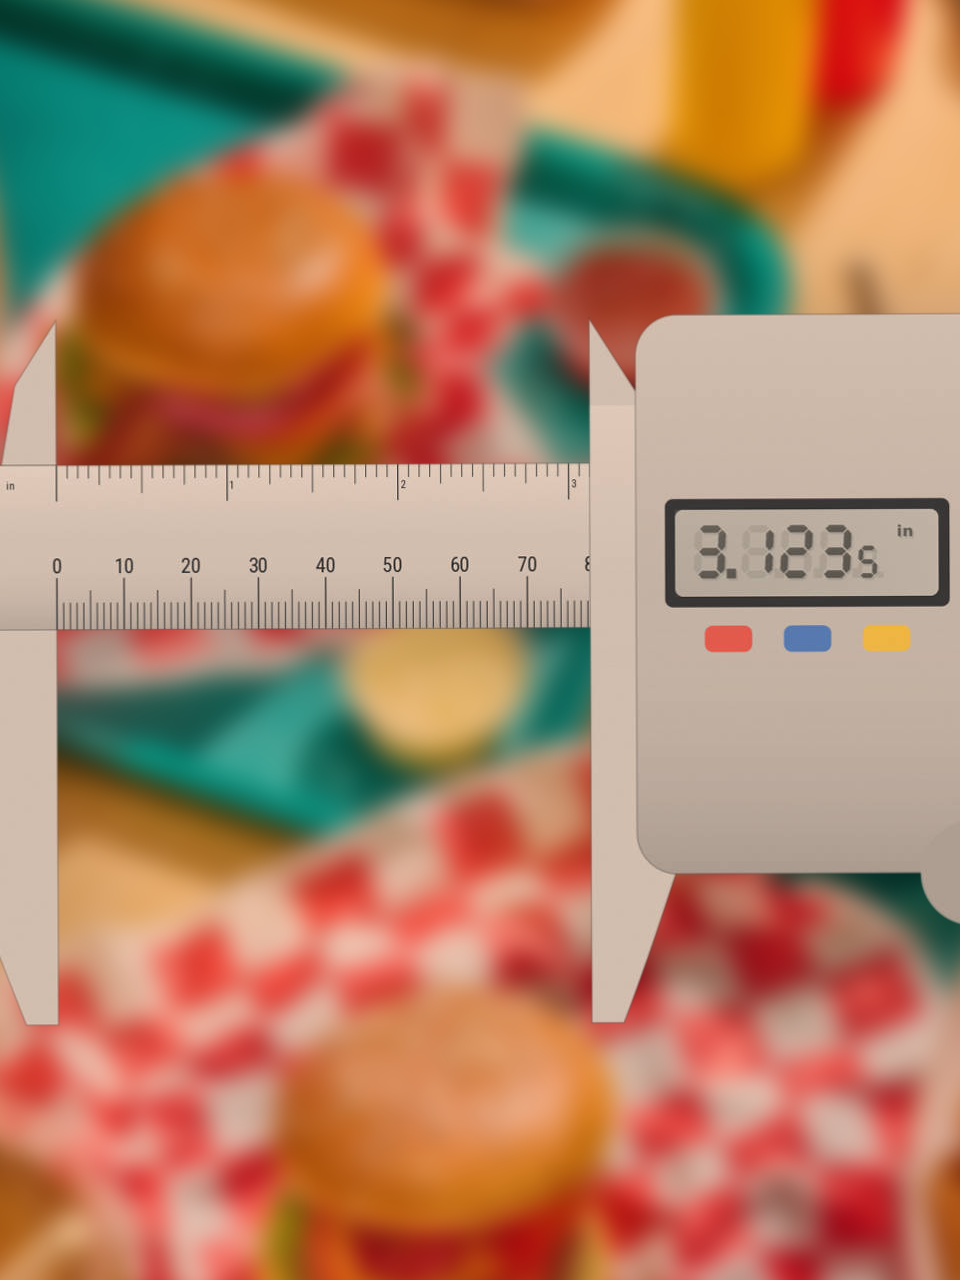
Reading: value=3.1235 unit=in
